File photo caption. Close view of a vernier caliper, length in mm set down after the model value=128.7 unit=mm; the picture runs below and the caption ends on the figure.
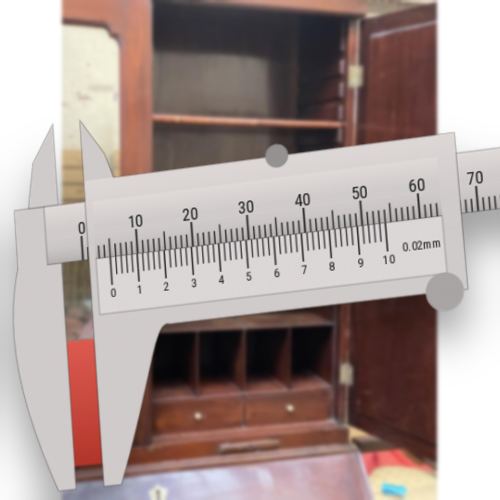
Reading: value=5.0 unit=mm
